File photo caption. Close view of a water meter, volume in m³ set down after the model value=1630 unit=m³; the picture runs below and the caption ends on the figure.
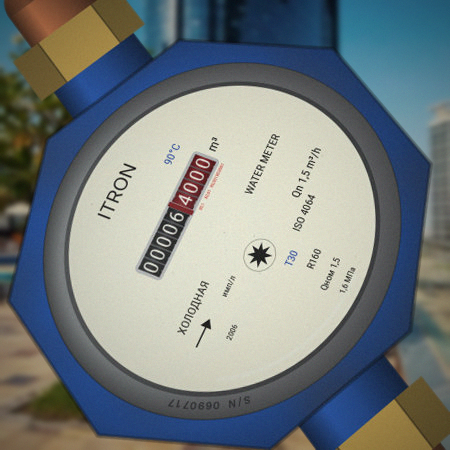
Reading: value=6.4000 unit=m³
